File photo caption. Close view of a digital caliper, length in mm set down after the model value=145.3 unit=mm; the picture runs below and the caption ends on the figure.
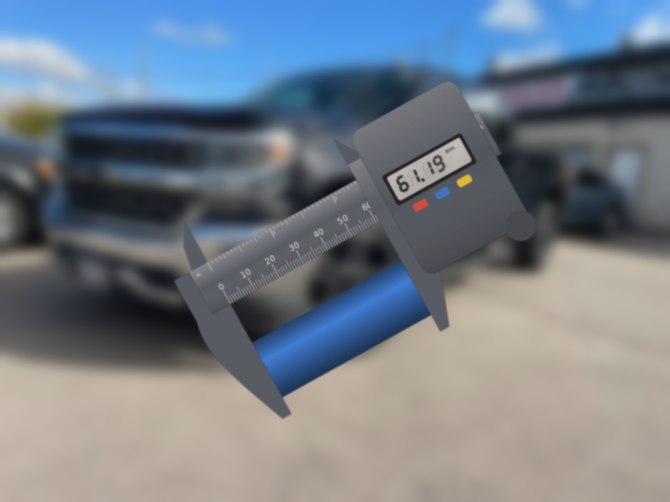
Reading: value=61.19 unit=mm
